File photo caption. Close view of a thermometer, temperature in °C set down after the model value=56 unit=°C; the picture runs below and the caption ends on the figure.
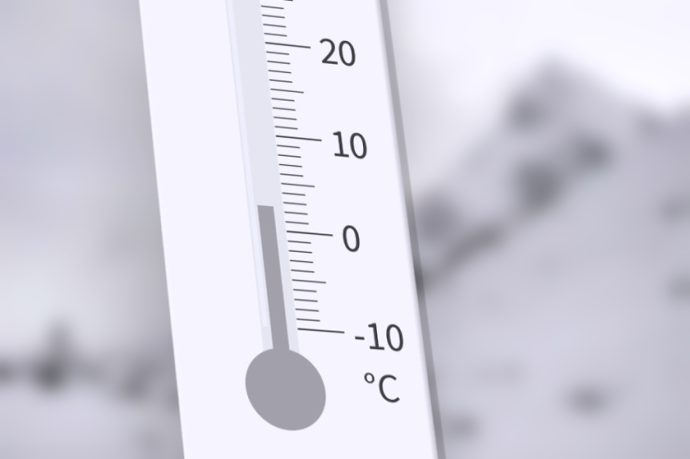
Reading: value=2.5 unit=°C
